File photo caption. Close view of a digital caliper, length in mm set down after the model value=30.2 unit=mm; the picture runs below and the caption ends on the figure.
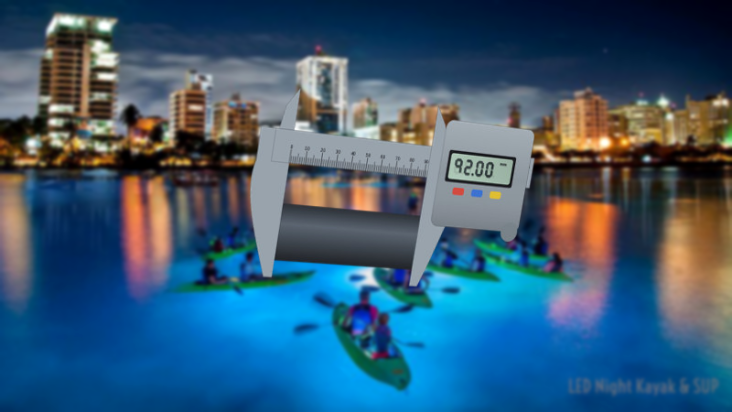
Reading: value=92.00 unit=mm
